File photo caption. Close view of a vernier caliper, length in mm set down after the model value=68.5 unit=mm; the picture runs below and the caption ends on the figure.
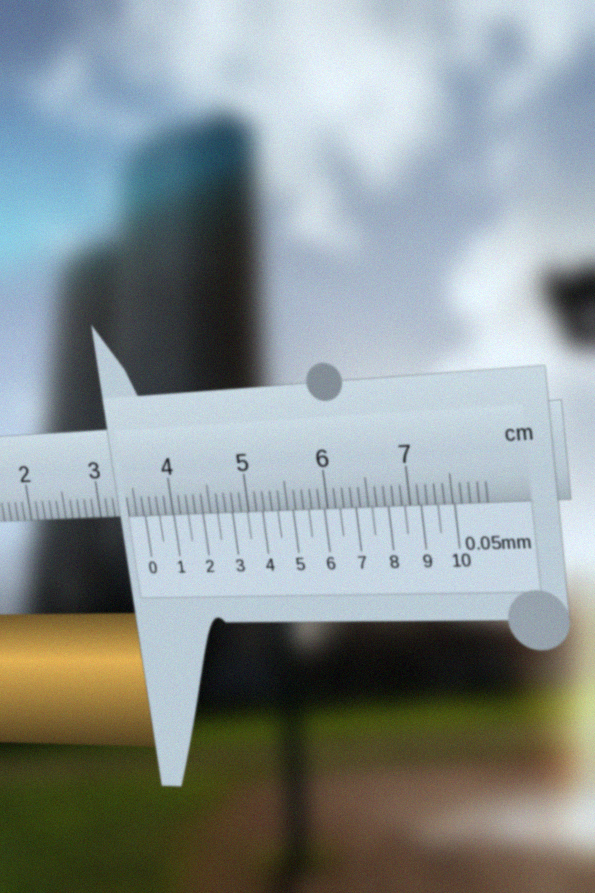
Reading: value=36.2 unit=mm
